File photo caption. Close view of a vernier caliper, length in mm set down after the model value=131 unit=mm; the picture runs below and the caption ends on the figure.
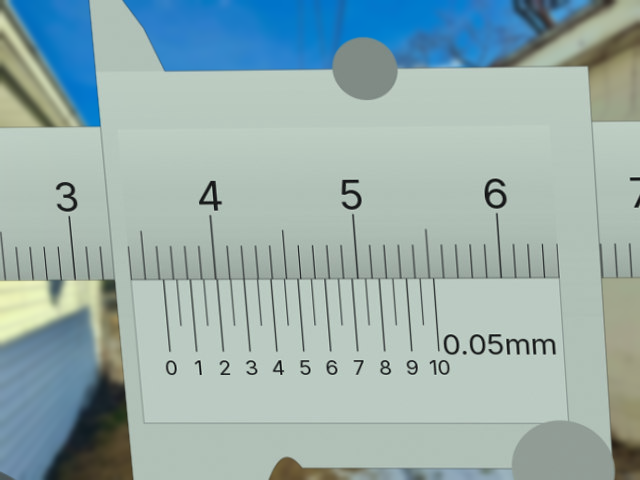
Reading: value=36.3 unit=mm
